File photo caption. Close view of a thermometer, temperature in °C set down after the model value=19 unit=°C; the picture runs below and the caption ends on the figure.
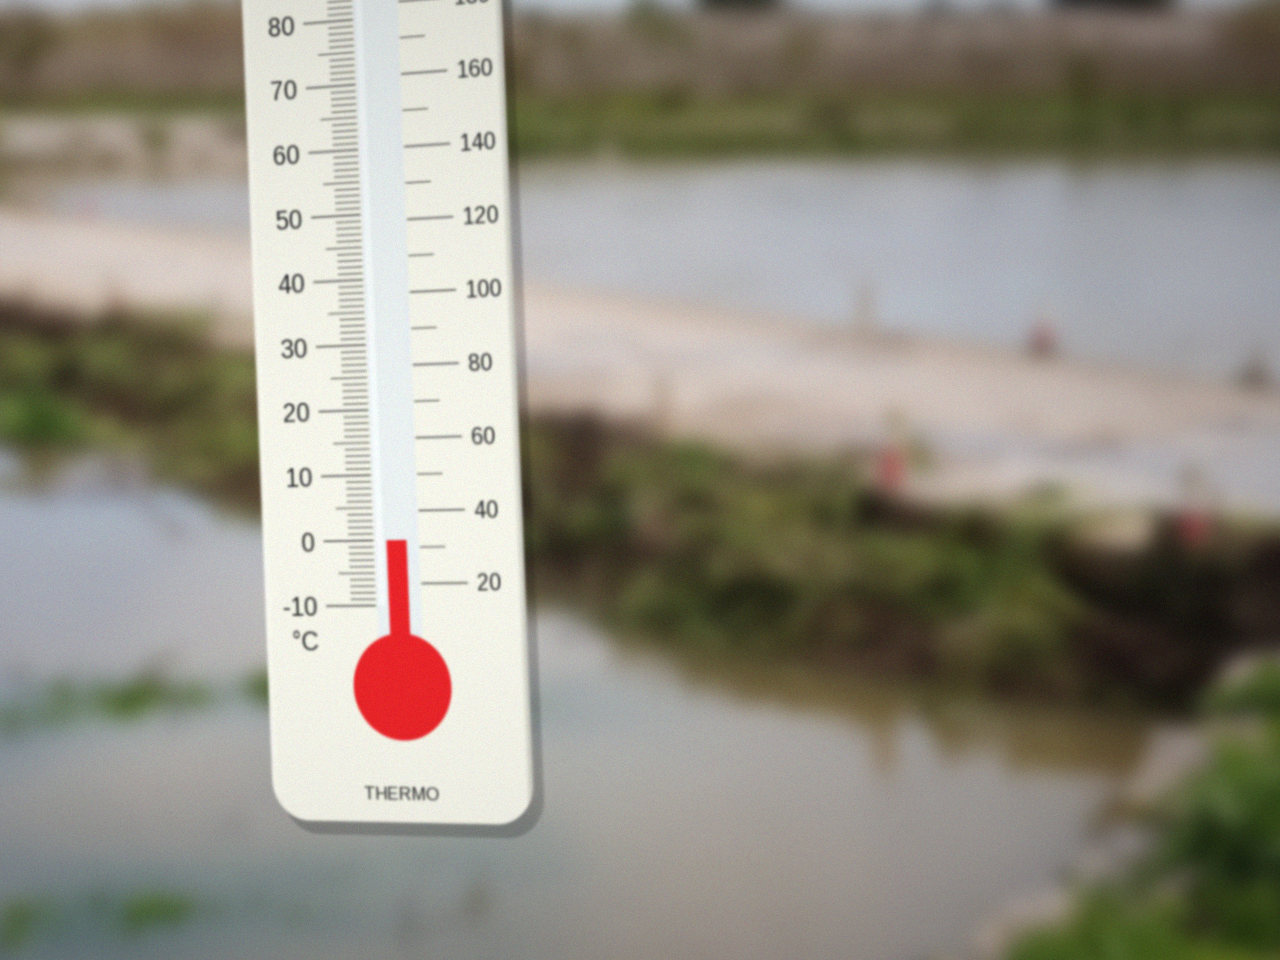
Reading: value=0 unit=°C
